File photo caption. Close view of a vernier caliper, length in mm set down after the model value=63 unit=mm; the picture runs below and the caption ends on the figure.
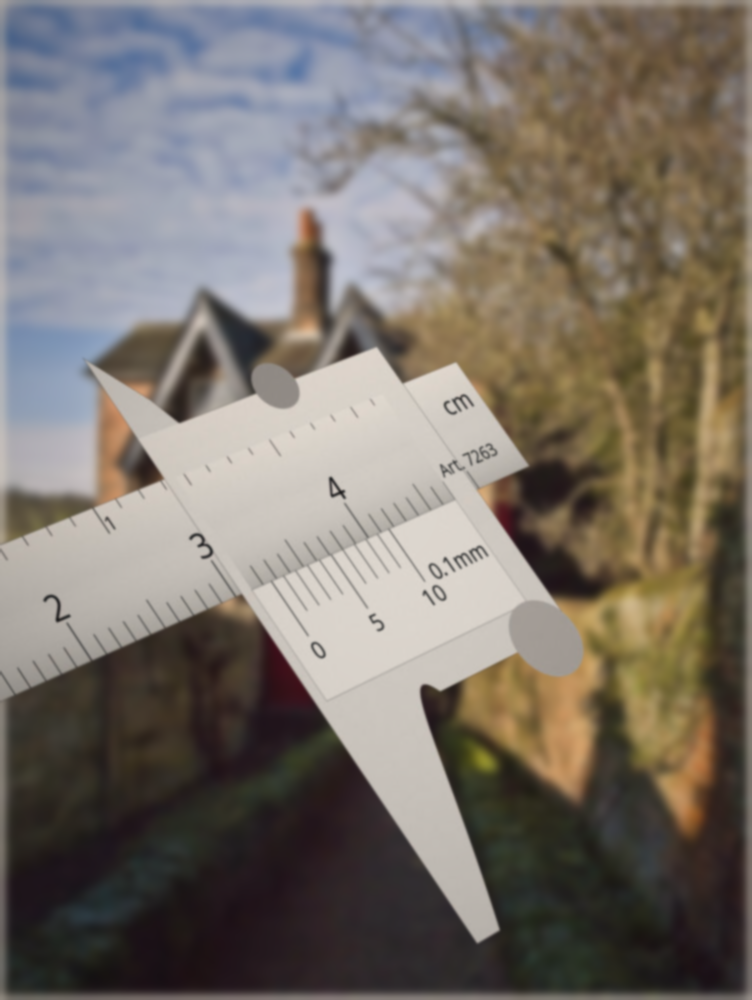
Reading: value=32.6 unit=mm
